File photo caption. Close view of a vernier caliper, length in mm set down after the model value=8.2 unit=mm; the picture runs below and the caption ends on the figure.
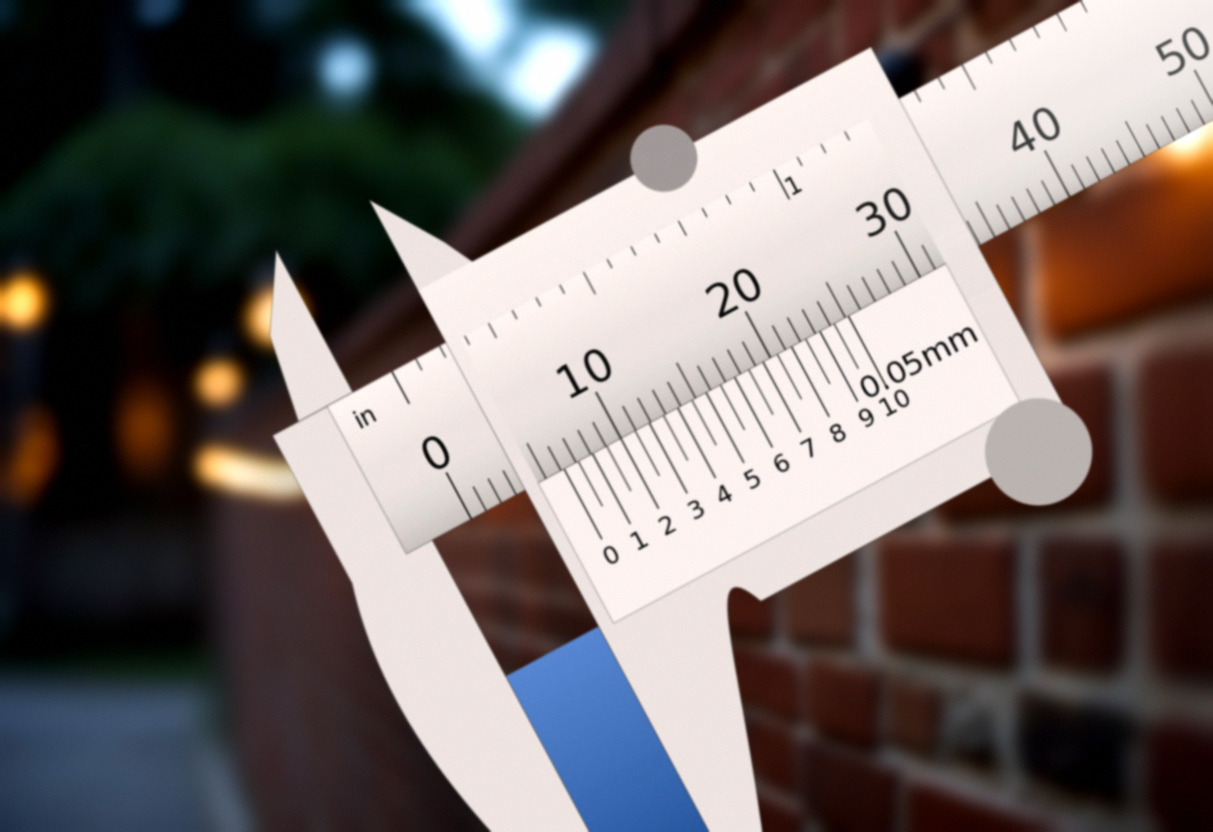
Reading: value=6.2 unit=mm
